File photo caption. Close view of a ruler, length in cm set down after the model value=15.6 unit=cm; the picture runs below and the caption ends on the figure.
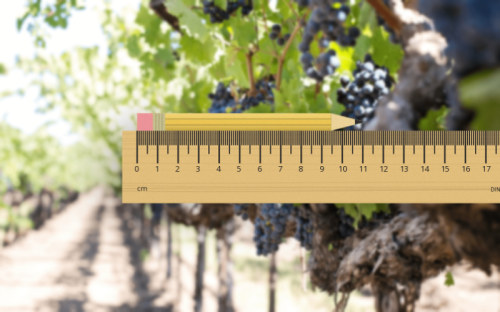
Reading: value=11 unit=cm
